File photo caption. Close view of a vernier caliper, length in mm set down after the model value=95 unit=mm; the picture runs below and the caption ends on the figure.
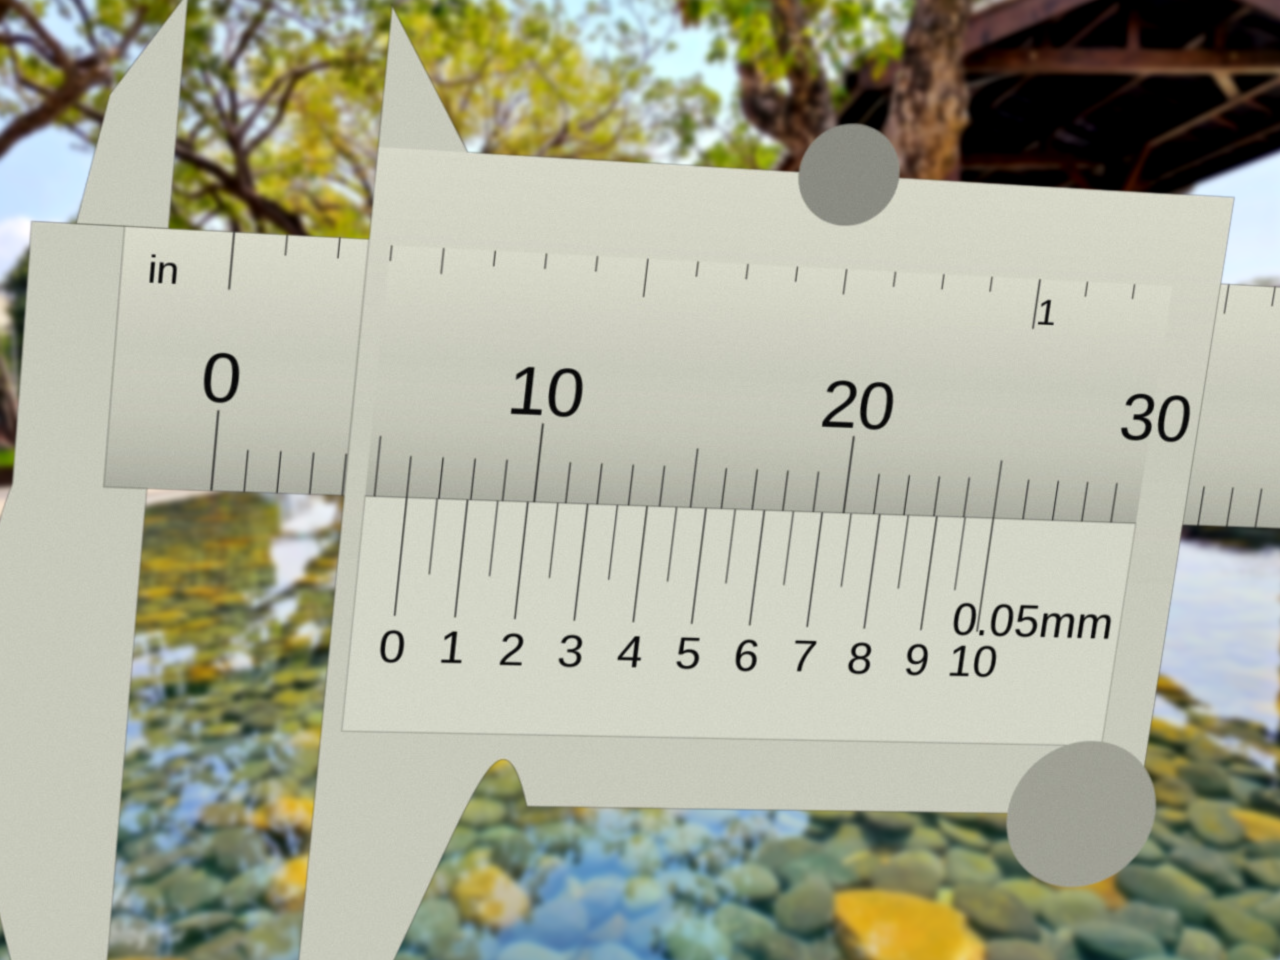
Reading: value=6.00 unit=mm
